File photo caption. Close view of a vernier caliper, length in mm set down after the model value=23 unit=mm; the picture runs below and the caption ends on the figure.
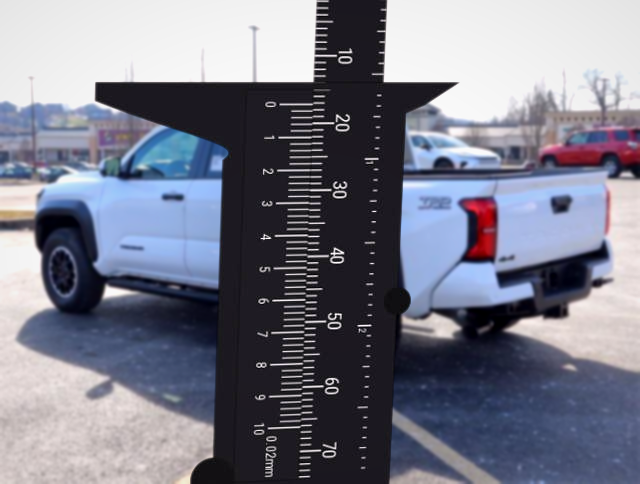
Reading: value=17.2 unit=mm
